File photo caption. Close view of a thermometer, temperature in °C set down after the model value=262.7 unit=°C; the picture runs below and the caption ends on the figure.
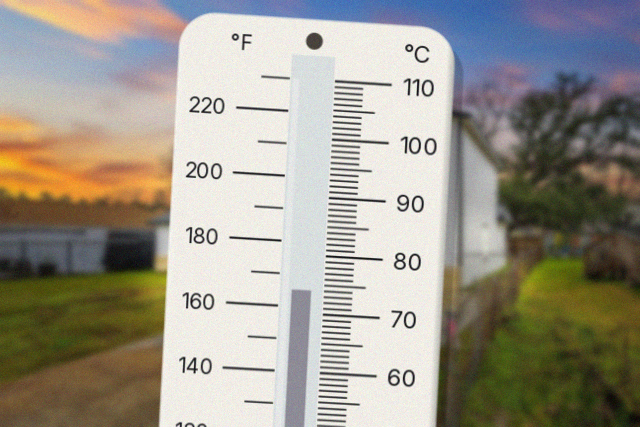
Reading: value=74 unit=°C
